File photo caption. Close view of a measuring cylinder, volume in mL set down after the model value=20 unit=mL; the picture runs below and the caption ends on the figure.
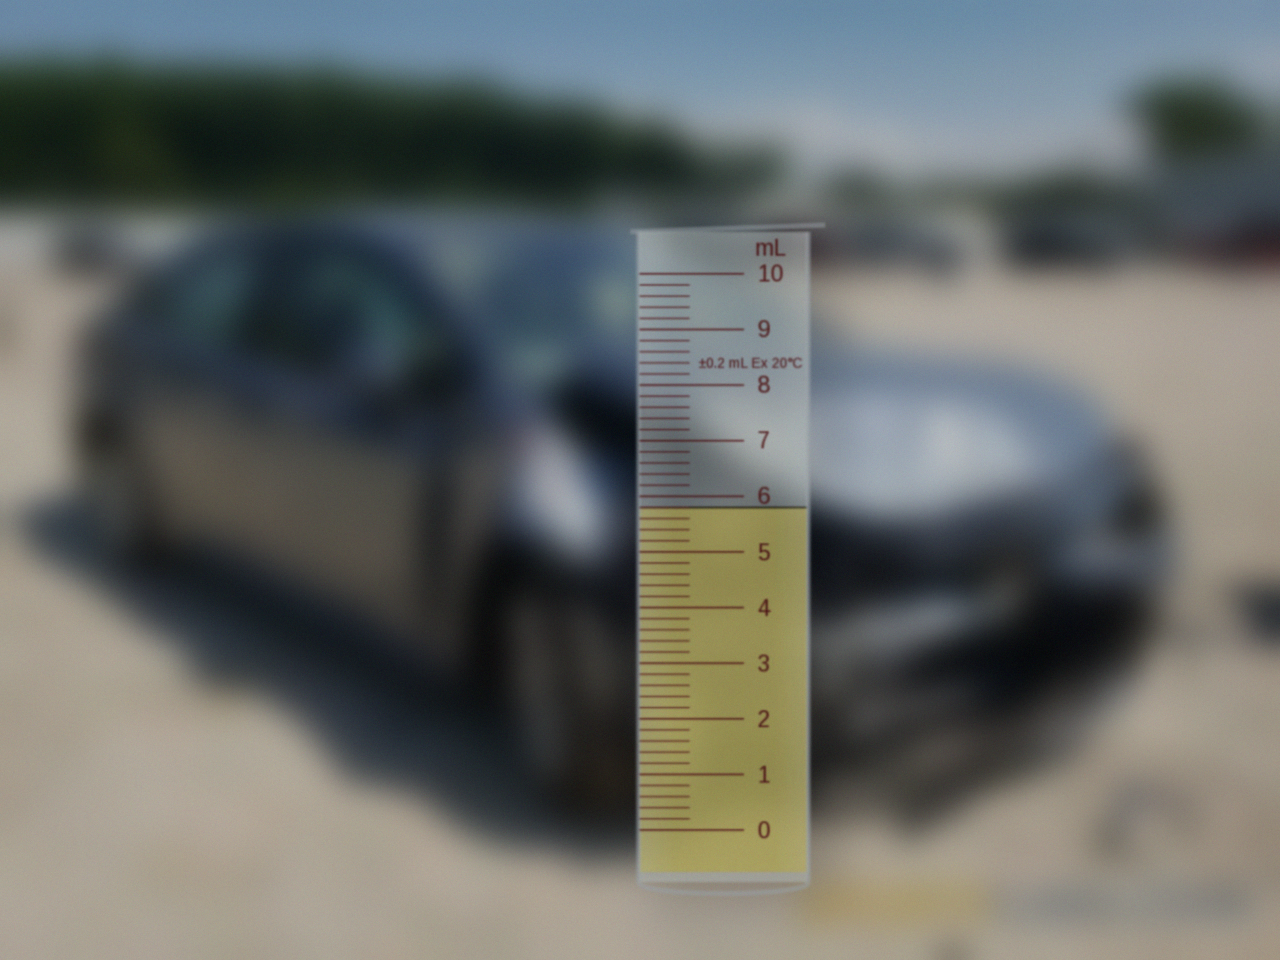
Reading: value=5.8 unit=mL
